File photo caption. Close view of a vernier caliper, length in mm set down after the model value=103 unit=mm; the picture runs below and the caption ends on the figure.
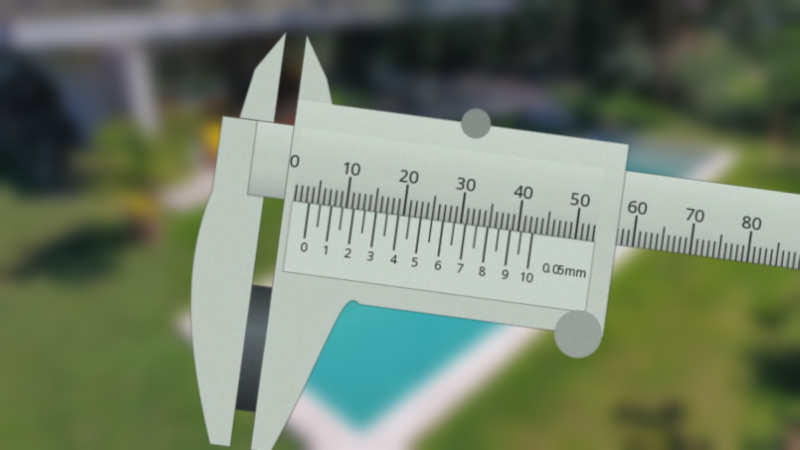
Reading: value=3.5 unit=mm
